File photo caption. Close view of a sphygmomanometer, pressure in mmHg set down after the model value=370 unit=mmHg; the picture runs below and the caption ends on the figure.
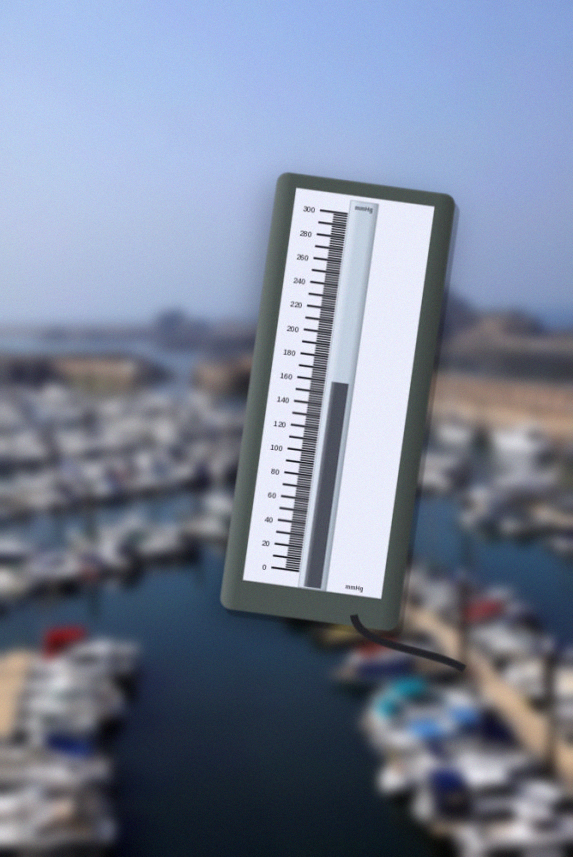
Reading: value=160 unit=mmHg
